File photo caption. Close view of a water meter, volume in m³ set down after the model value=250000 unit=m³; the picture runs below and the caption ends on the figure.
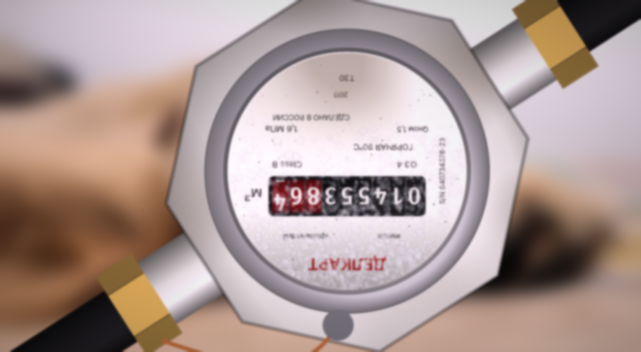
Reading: value=14553.864 unit=m³
